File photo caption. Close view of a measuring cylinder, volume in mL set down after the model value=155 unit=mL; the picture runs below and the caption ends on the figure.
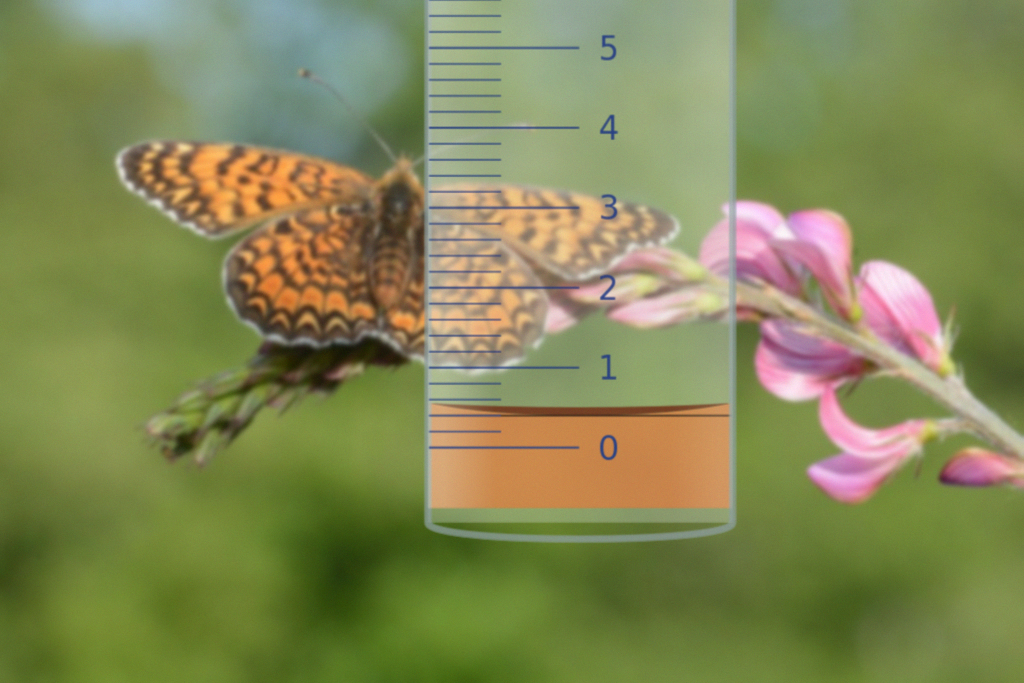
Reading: value=0.4 unit=mL
